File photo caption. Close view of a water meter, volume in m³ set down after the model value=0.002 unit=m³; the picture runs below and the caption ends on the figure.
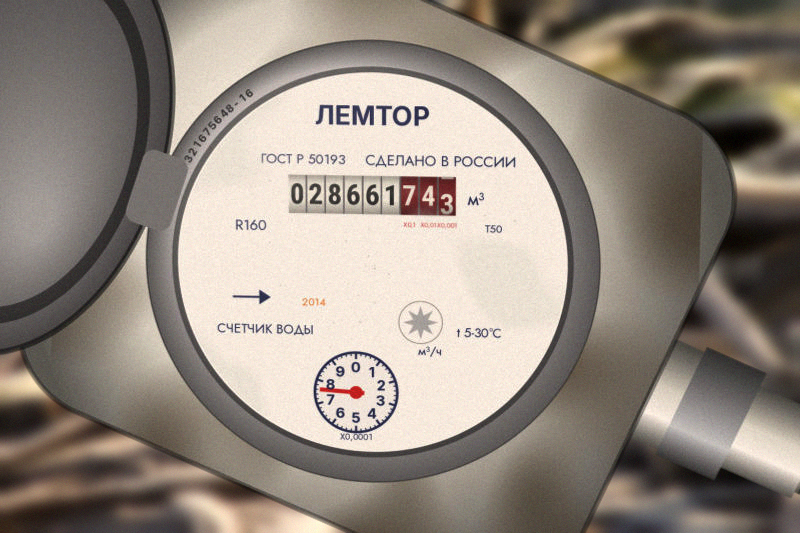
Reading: value=28661.7427 unit=m³
